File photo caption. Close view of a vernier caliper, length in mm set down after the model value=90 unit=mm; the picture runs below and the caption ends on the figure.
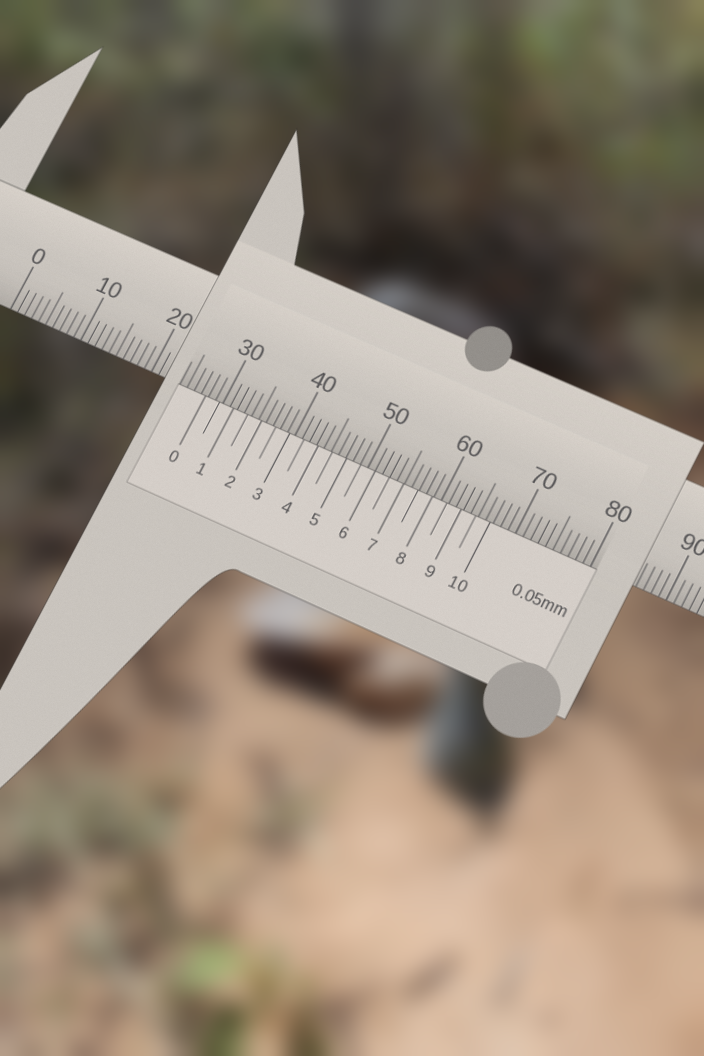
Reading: value=27.6 unit=mm
